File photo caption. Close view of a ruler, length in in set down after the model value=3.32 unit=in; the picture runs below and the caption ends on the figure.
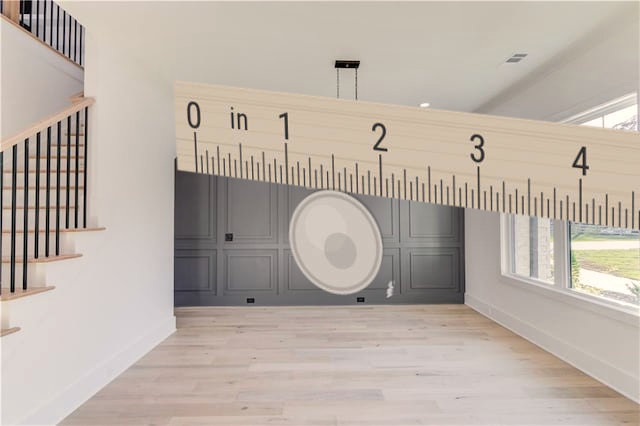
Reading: value=1 unit=in
